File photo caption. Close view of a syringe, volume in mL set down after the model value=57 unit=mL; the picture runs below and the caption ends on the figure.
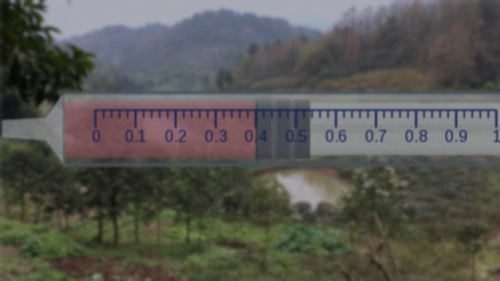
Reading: value=0.4 unit=mL
